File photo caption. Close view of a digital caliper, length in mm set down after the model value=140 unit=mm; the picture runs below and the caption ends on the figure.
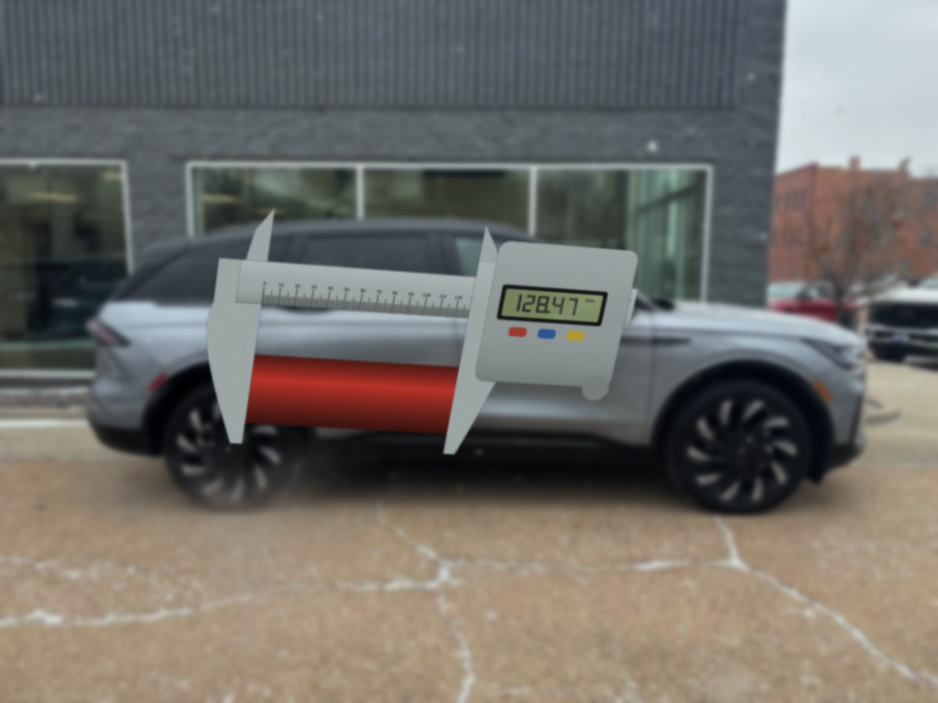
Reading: value=128.47 unit=mm
